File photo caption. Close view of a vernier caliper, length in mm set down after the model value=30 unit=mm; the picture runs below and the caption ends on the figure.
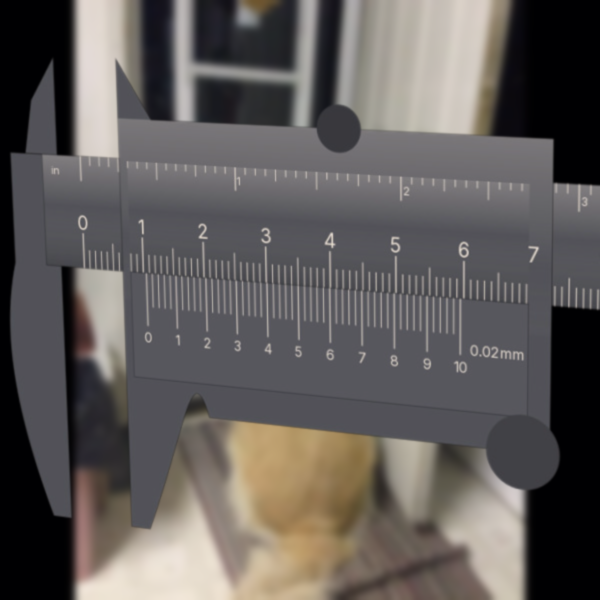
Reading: value=10.5 unit=mm
